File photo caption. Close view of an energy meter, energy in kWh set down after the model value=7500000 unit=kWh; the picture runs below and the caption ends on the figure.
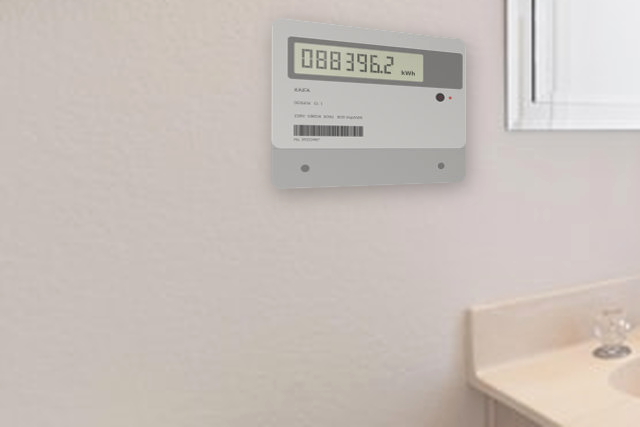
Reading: value=88396.2 unit=kWh
